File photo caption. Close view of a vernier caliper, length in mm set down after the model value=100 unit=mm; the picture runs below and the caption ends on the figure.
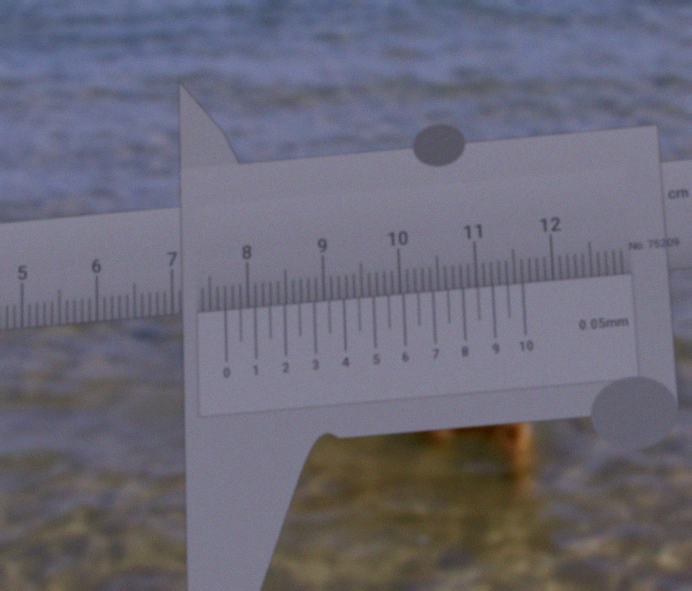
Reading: value=77.0 unit=mm
